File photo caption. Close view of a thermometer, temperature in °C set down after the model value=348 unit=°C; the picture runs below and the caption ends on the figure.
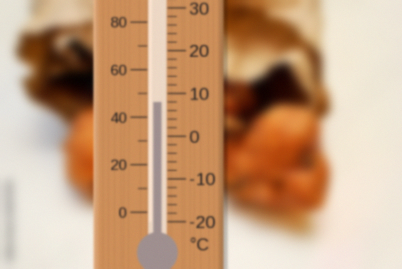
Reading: value=8 unit=°C
